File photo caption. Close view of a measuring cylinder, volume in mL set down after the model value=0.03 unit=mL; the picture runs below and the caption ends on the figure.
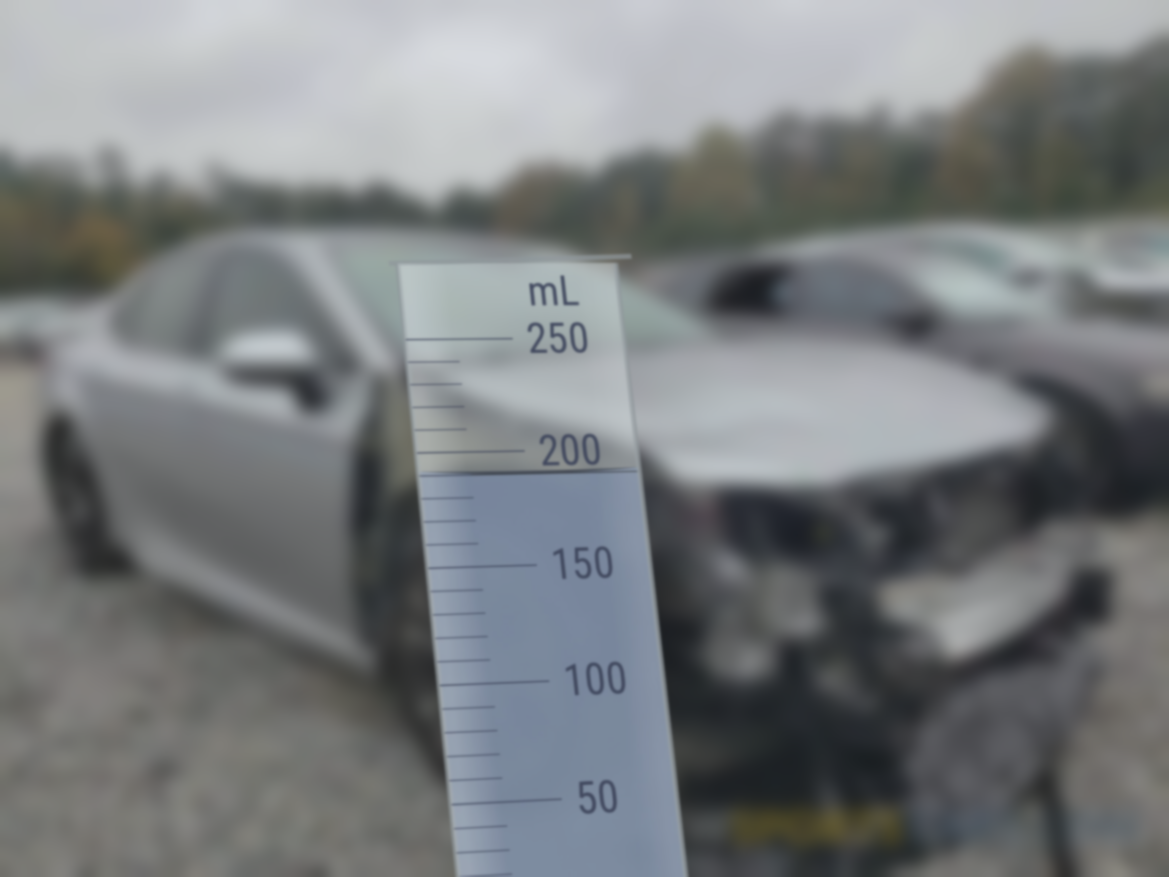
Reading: value=190 unit=mL
